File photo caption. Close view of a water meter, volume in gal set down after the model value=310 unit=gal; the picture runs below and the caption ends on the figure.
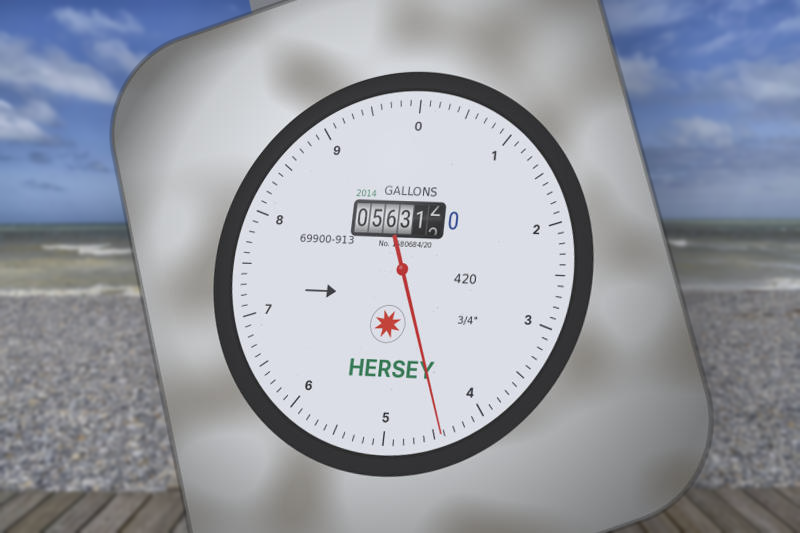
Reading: value=563124.4 unit=gal
